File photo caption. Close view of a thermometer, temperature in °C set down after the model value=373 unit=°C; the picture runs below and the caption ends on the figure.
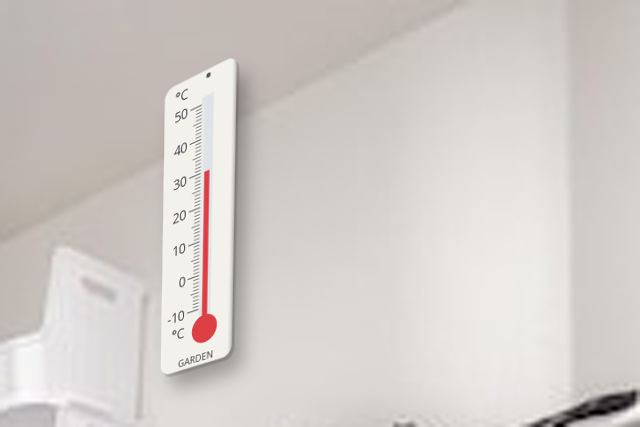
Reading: value=30 unit=°C
